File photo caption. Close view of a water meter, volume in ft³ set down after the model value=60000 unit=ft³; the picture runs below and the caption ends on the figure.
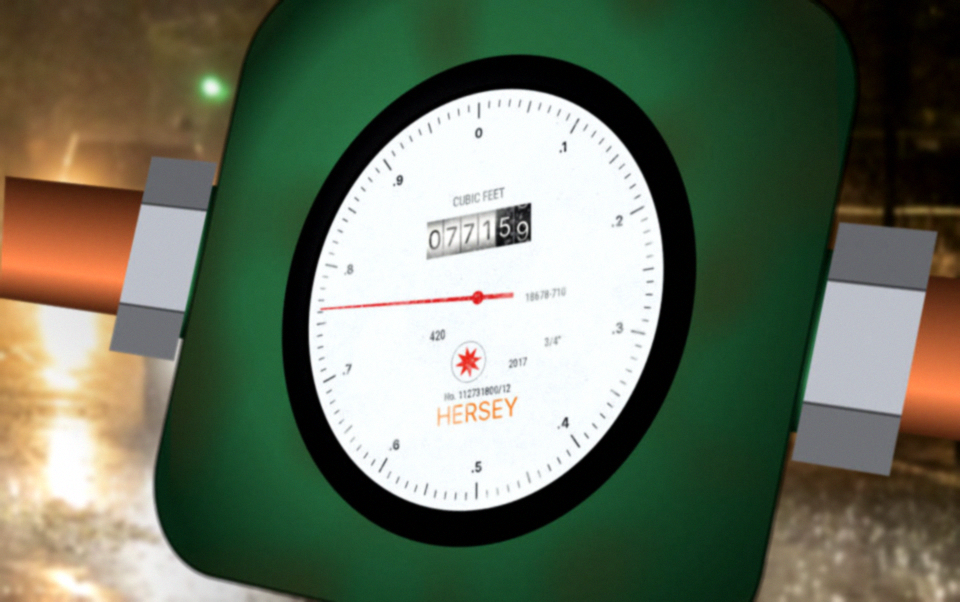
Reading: value=77158.76 unit=ft³
